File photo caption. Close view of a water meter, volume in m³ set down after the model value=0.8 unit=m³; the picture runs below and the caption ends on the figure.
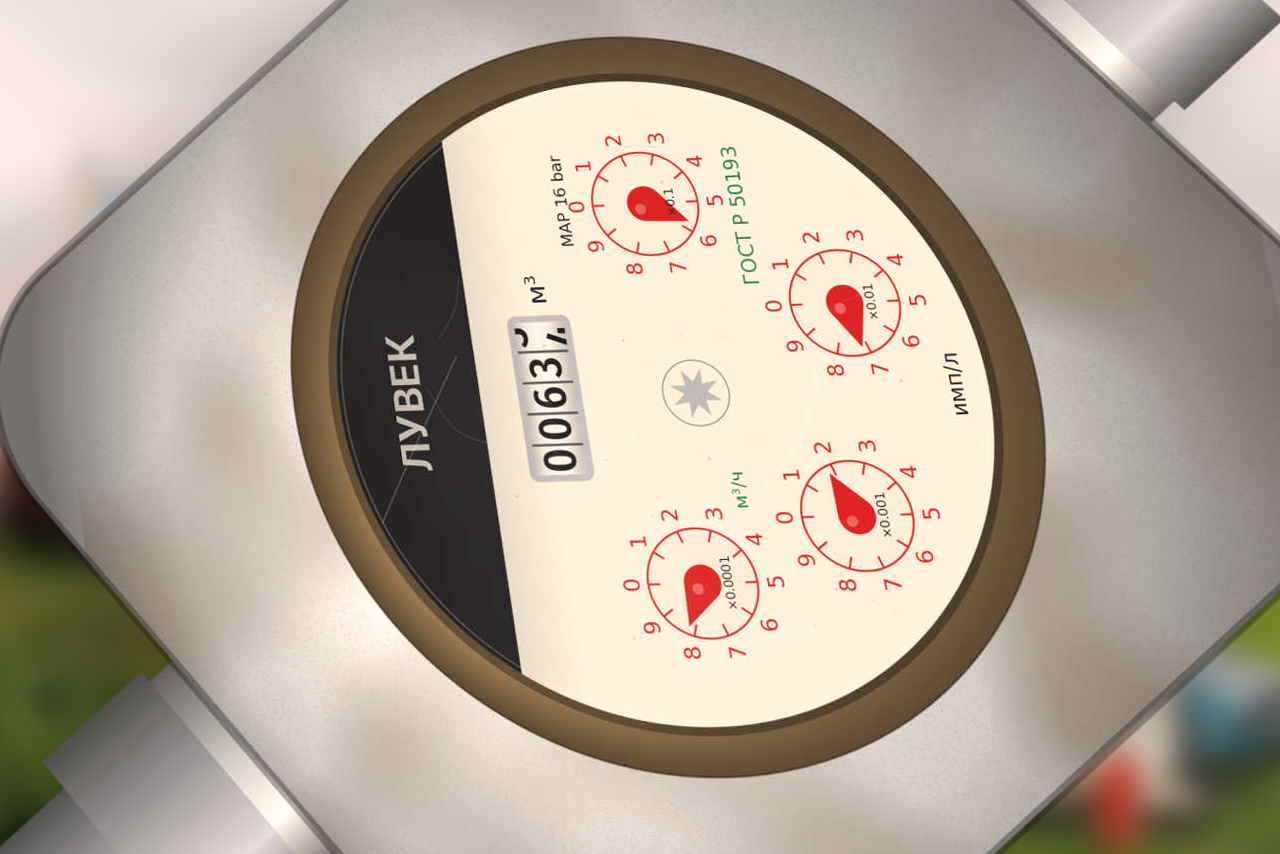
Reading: value=633.5718 unit=m³
